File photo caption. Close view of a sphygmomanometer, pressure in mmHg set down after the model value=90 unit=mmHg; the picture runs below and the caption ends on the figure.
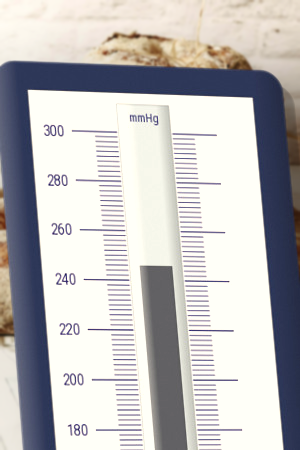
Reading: value=246 unit=mmHg
